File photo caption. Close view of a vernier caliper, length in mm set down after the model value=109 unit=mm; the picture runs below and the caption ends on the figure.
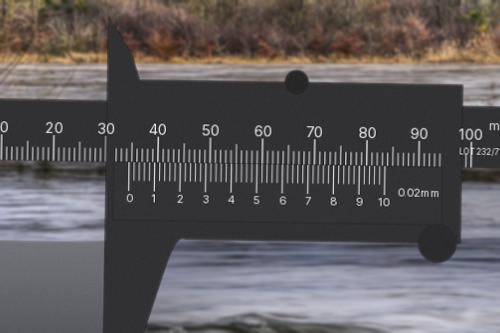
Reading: value=34.5 unit=mm
